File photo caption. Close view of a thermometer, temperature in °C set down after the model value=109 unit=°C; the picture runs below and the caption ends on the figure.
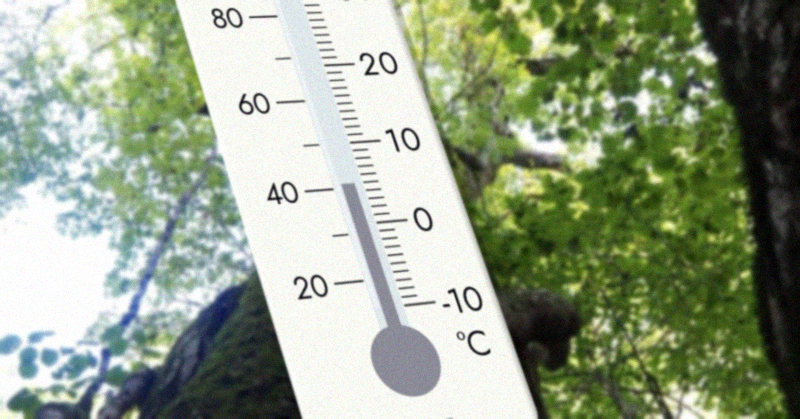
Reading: value=5 unit=°C
